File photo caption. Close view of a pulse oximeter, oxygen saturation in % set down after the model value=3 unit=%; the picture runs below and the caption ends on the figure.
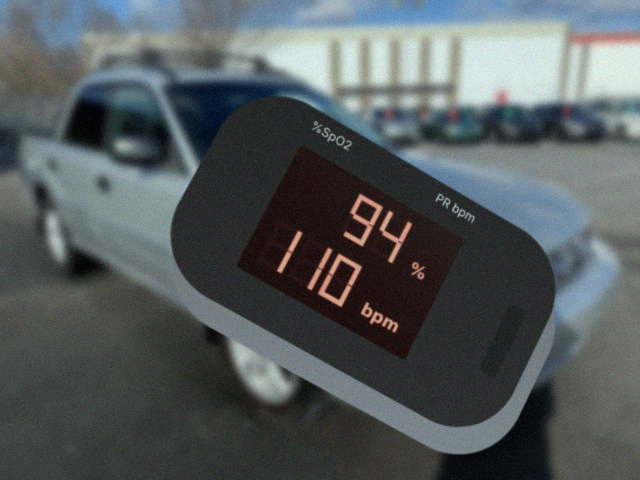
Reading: value=94 unit=%
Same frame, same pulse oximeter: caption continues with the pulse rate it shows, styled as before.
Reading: value=110 unit=bpm
